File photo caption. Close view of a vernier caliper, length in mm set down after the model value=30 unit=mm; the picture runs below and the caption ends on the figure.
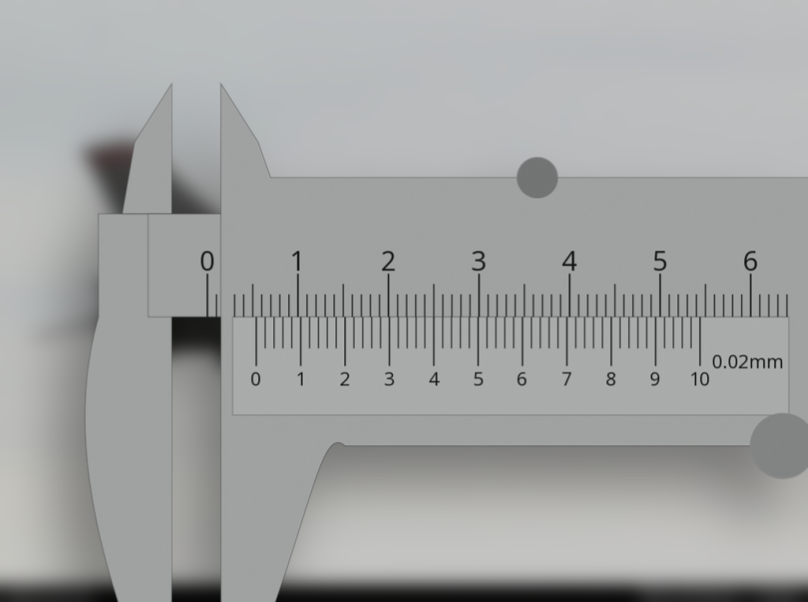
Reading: value=5.4 unit=mm
